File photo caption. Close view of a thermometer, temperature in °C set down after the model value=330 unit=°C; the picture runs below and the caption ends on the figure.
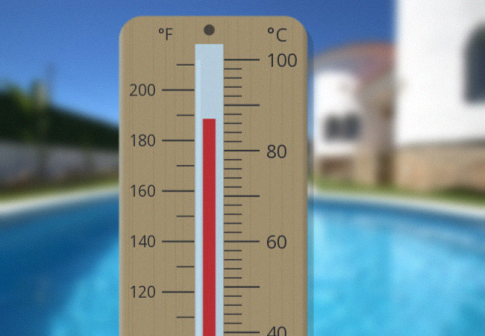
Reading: value=87 unit=°C
